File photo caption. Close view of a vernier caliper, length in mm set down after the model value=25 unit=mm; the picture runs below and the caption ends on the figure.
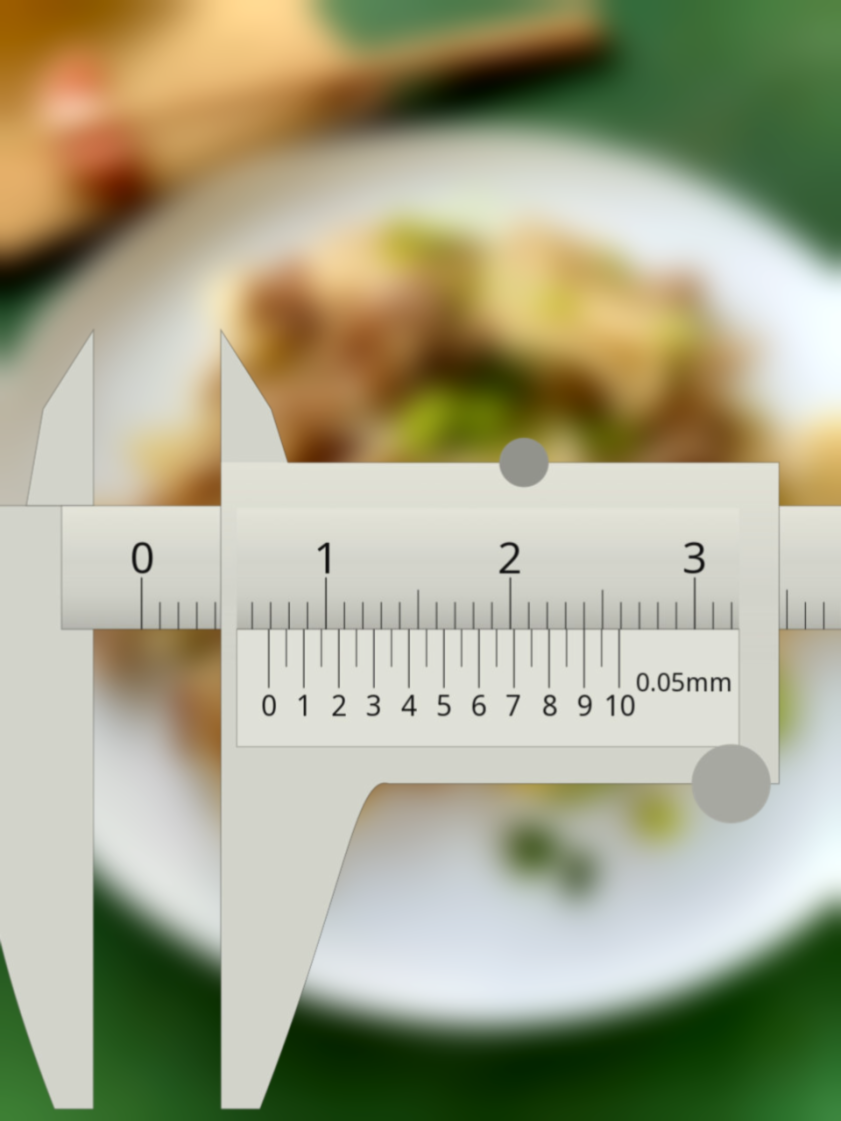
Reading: value=6.9 unit=mm
